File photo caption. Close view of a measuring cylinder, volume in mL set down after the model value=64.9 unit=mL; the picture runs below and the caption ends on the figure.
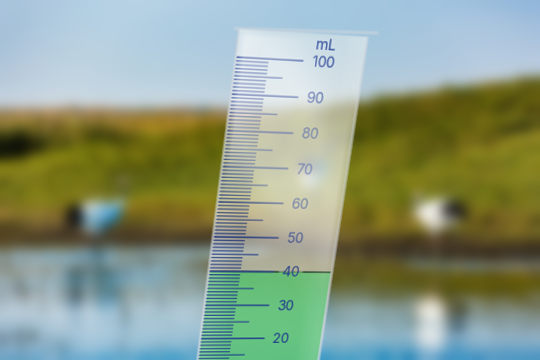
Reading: value=40 unit=mL
